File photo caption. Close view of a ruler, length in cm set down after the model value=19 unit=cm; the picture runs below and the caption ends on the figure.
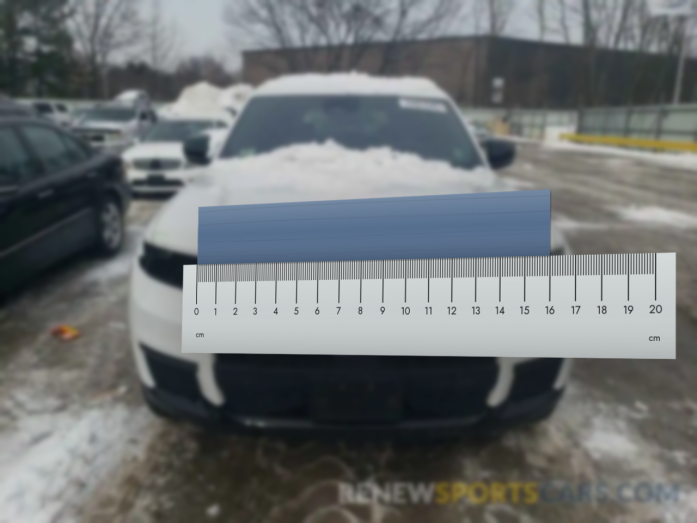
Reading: value=16 unit=cm
